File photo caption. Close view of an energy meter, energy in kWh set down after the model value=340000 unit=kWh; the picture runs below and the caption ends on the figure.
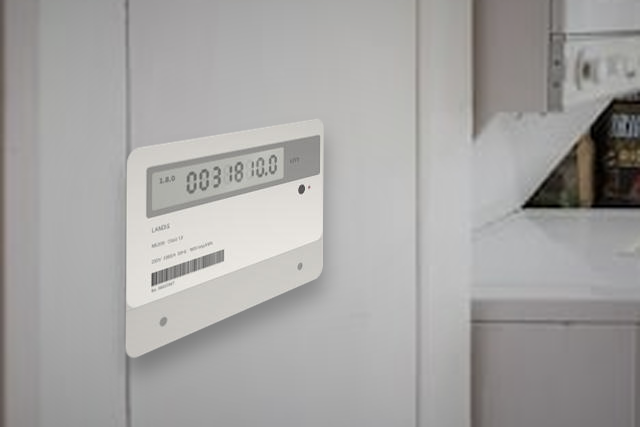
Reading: value=31810.0 unit=kWh
